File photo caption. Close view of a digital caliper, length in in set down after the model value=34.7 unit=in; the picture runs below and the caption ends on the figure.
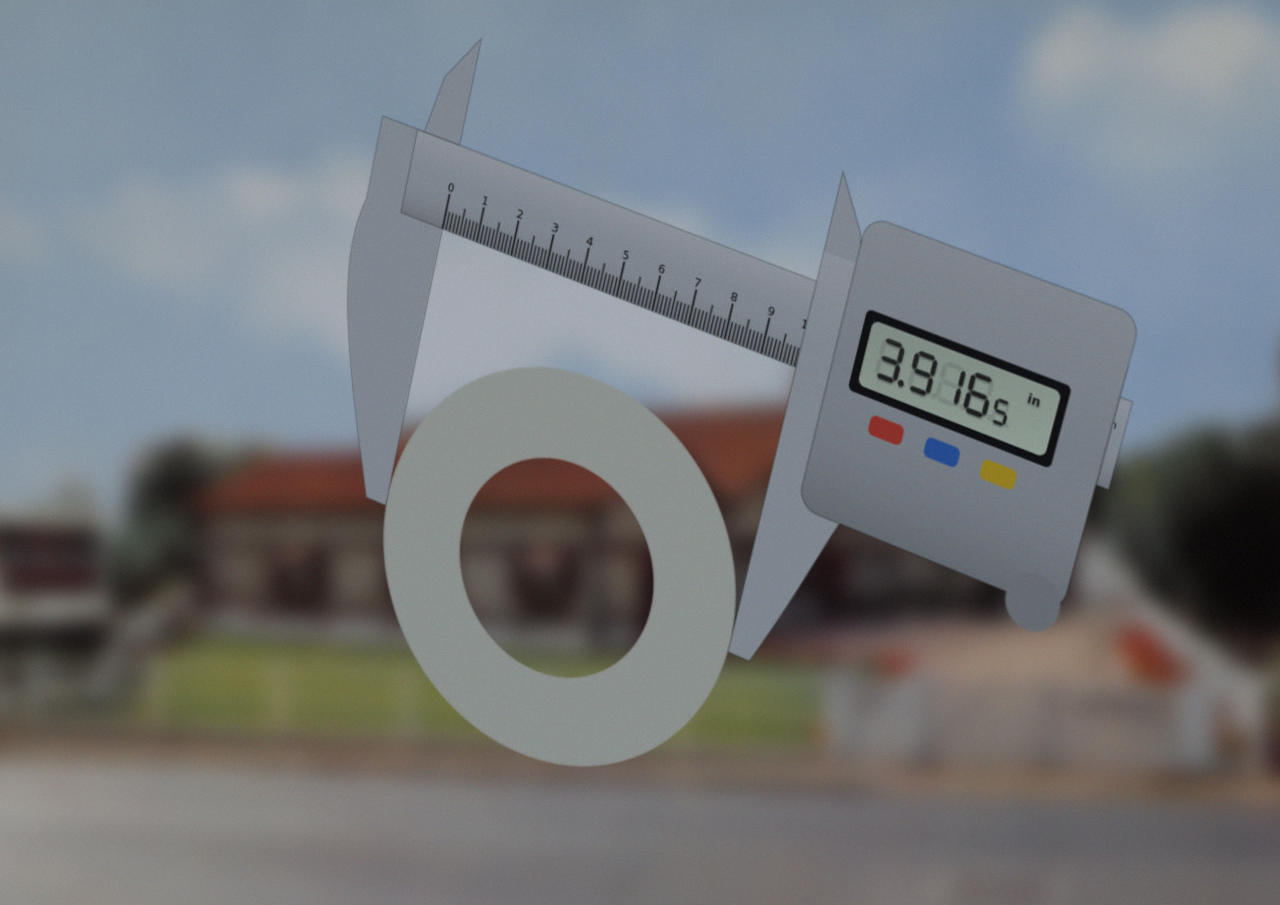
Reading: value=3.9165 unit=in
